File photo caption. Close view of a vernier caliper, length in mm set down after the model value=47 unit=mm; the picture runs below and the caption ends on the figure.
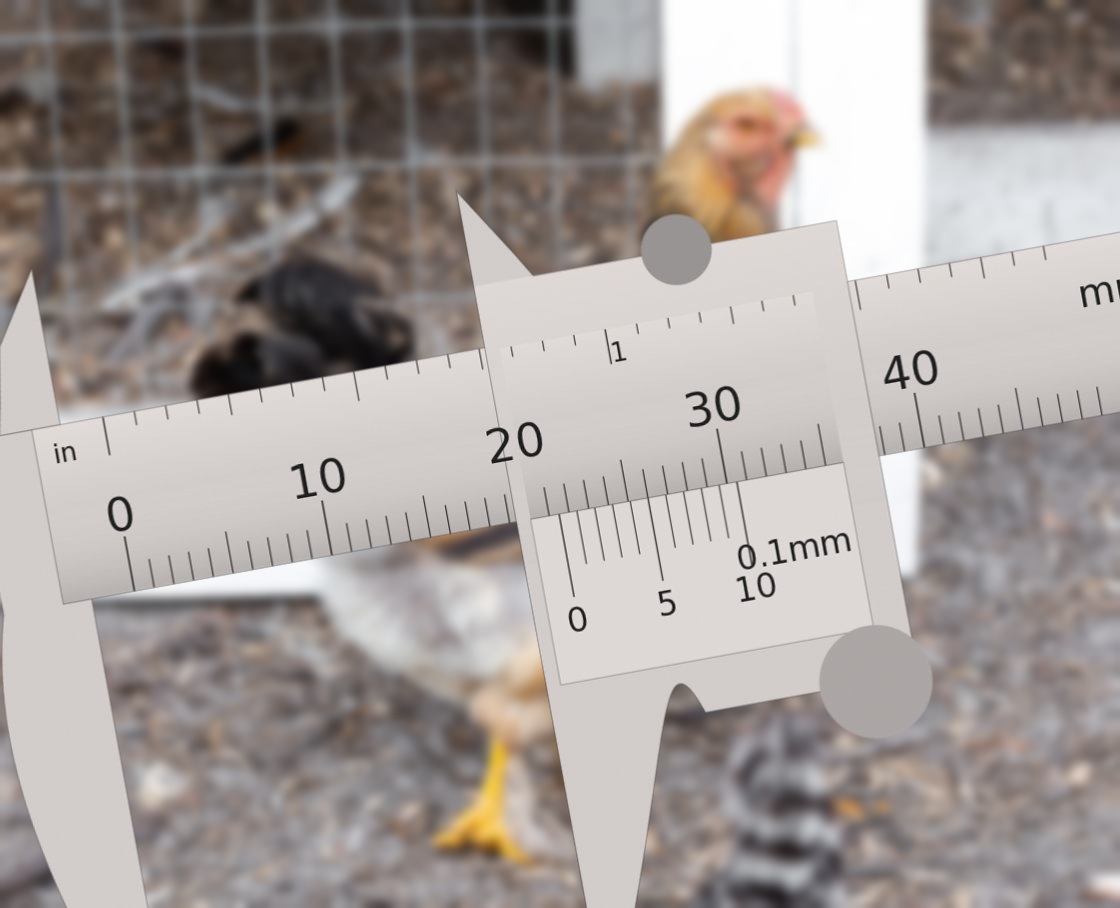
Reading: value=21.5 unit=mm
